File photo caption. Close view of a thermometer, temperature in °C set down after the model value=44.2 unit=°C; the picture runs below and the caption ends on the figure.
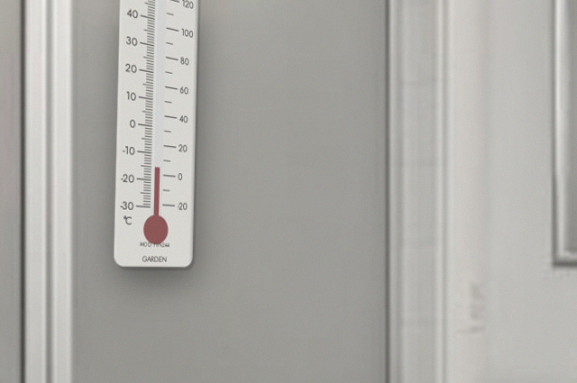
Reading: value=-15 unit=°C
